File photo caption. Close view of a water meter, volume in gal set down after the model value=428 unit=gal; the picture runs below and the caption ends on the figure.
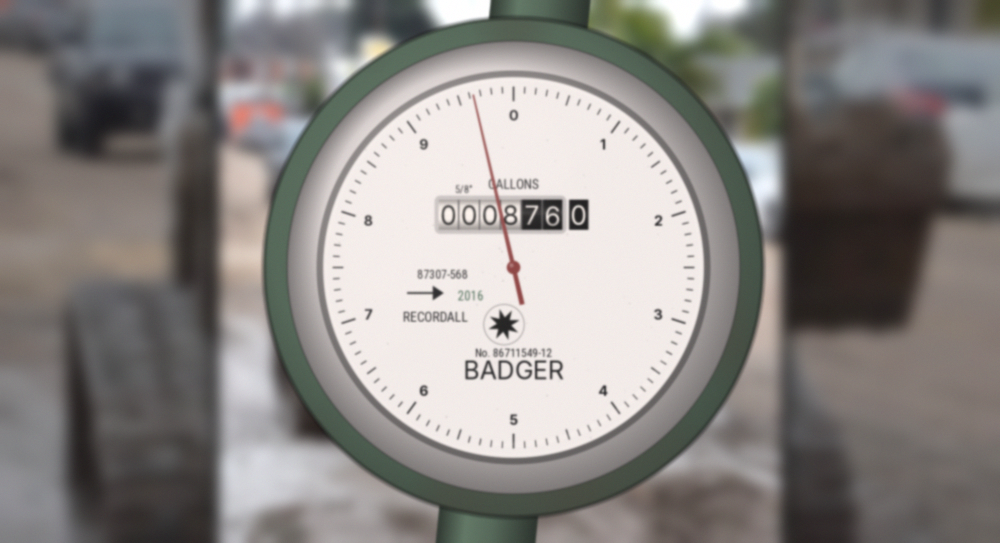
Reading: value=8759.6 unit=gal
